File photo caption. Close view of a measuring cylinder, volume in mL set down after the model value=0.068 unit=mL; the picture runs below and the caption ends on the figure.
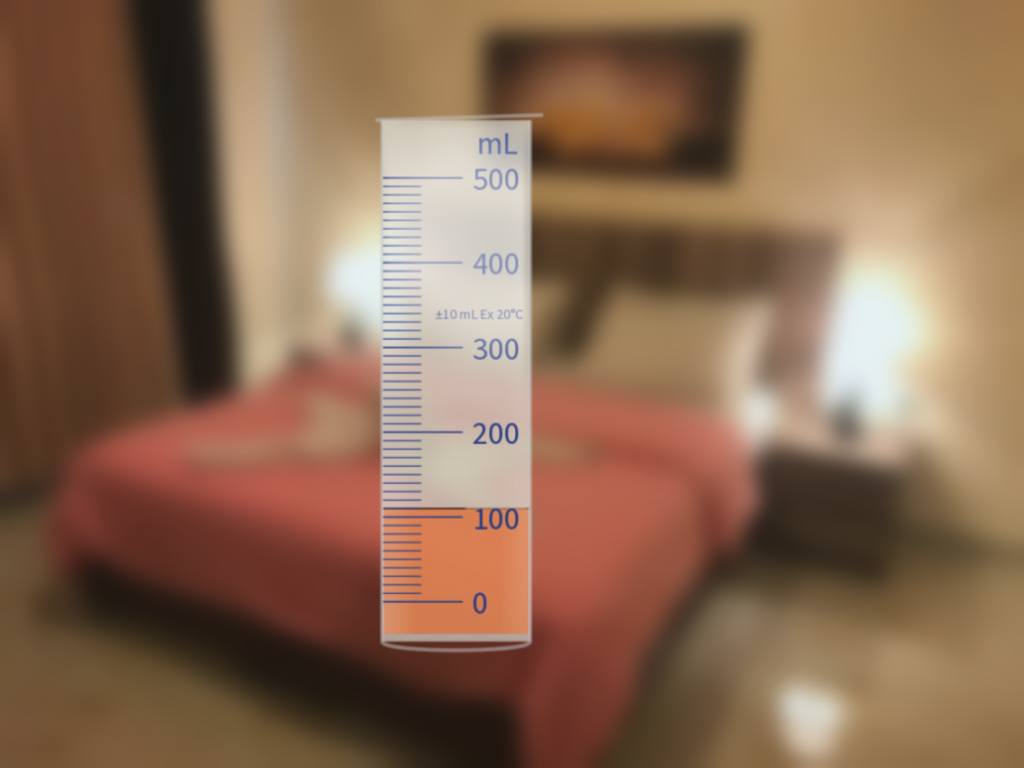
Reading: value=110 unit=mL
